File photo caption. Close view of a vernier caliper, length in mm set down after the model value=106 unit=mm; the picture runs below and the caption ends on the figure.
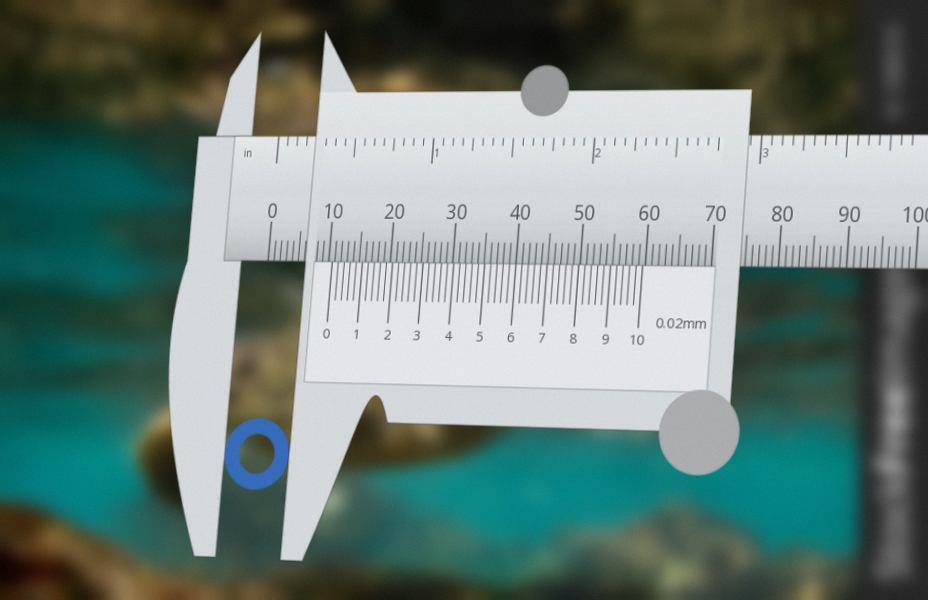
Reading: value=10.6 unit=mm
